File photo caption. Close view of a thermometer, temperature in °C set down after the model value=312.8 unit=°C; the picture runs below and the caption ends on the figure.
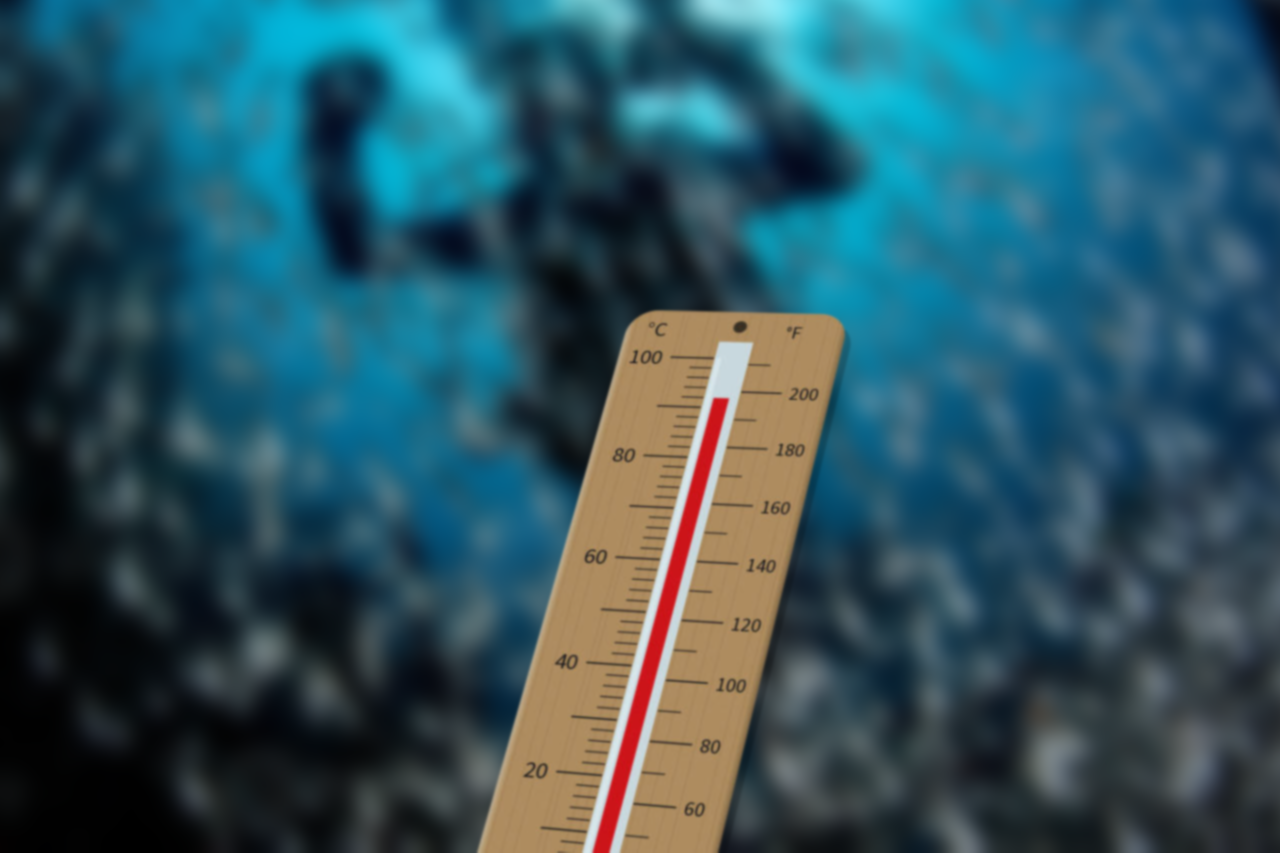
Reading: value=92 unit=°C
